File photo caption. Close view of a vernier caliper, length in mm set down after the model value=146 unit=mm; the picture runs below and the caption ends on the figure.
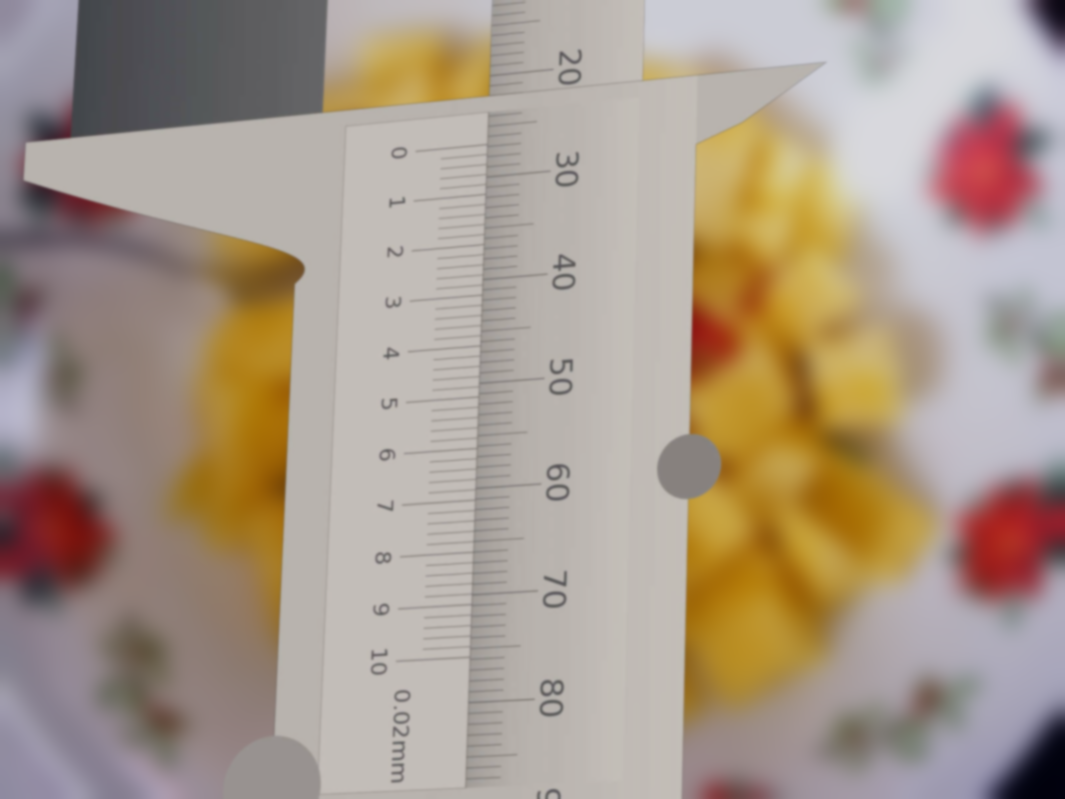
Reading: value=26.8 unit=mm
